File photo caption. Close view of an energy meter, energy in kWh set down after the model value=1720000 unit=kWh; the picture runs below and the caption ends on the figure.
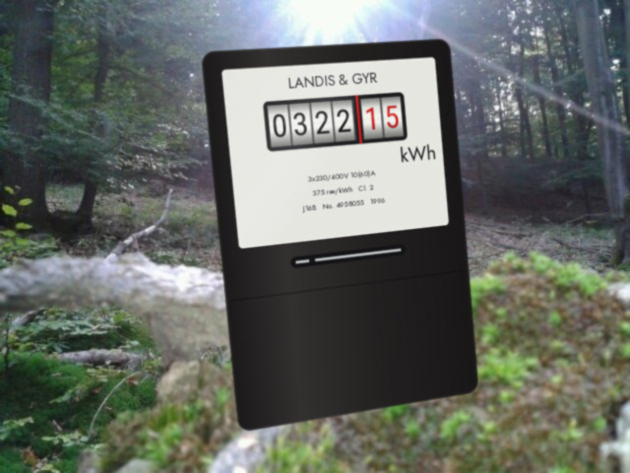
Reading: value=322.15 unit=kWh
